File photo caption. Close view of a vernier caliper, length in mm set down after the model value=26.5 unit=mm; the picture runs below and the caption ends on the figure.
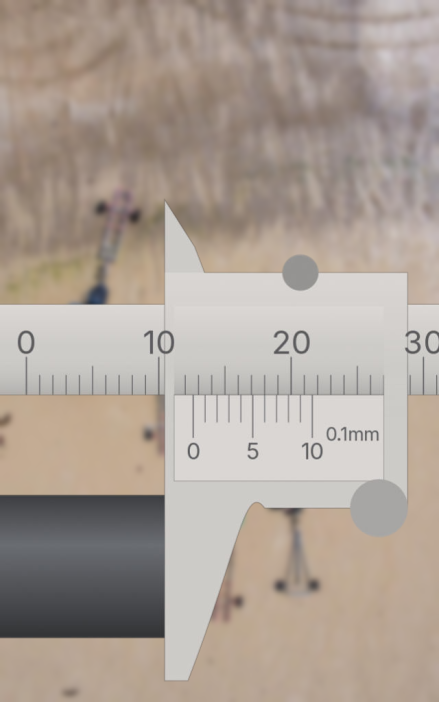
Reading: value=12.6 unit=mm
